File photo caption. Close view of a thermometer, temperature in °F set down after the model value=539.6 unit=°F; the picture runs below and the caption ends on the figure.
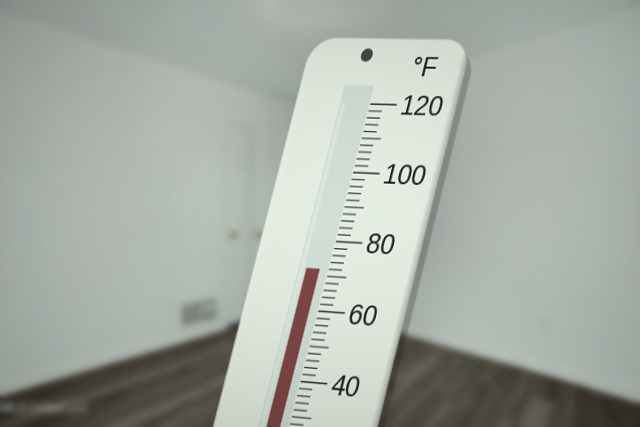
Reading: value=72 unit=°F
